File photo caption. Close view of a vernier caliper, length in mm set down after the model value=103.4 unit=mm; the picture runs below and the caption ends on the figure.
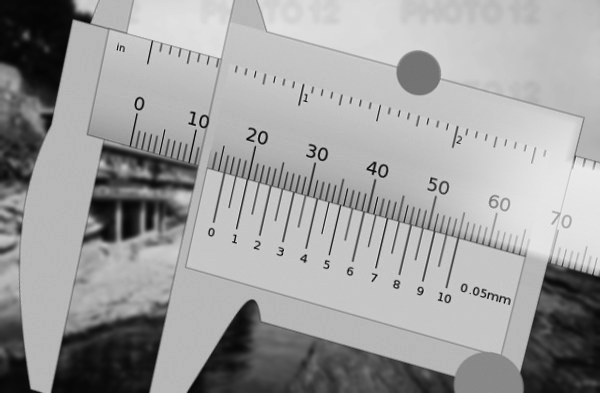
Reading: value=16.0 unit=mm
